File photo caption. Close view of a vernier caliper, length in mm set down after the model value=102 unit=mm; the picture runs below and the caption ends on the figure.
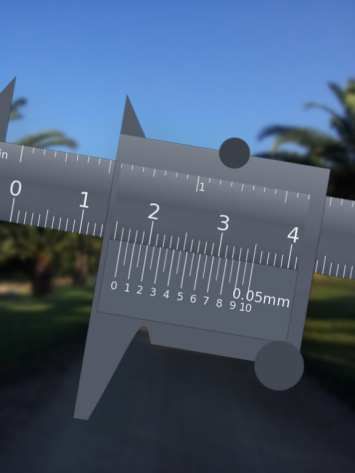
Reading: value=16.0 unit=mm
